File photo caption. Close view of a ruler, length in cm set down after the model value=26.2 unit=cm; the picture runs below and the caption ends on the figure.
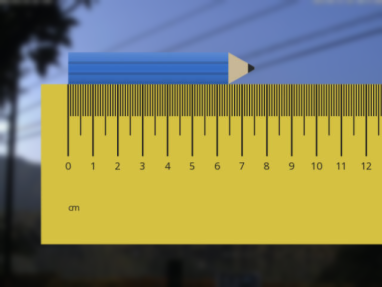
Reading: value=7.5 unit=cm
